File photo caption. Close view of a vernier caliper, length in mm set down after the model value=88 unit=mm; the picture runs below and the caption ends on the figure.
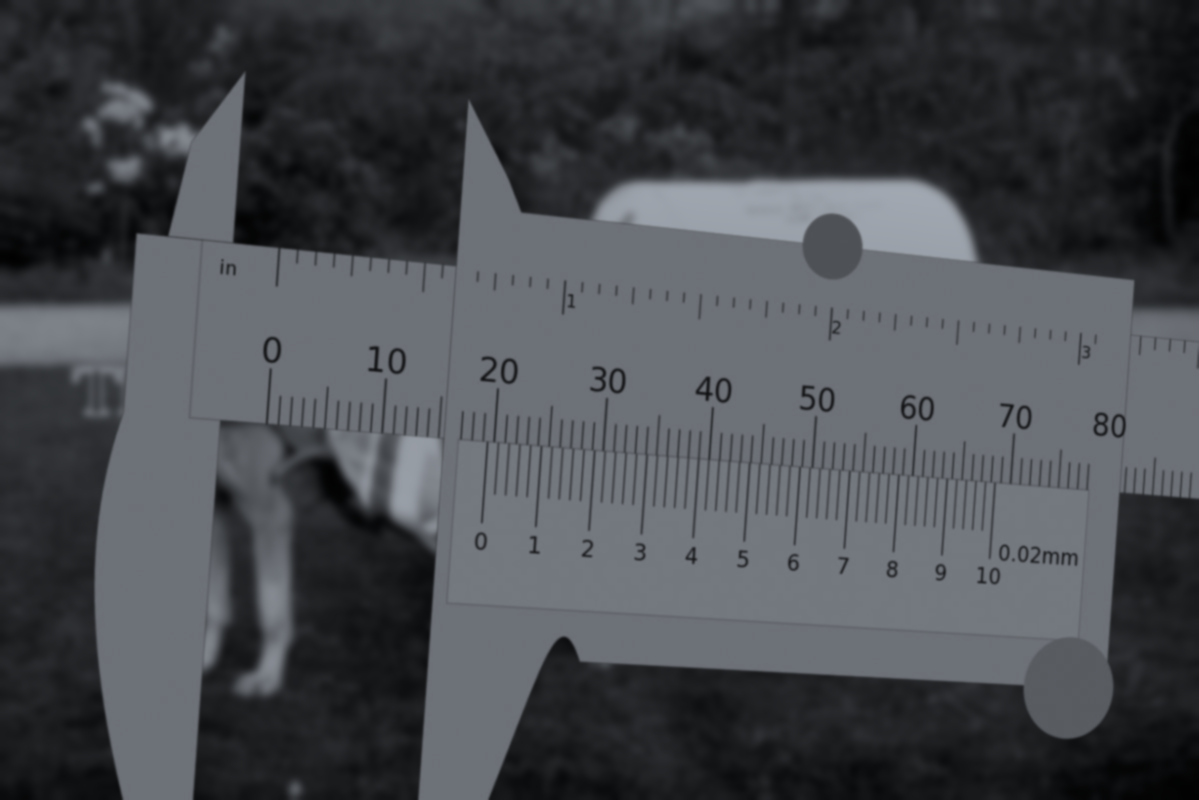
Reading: value=19.4 unit=mm
